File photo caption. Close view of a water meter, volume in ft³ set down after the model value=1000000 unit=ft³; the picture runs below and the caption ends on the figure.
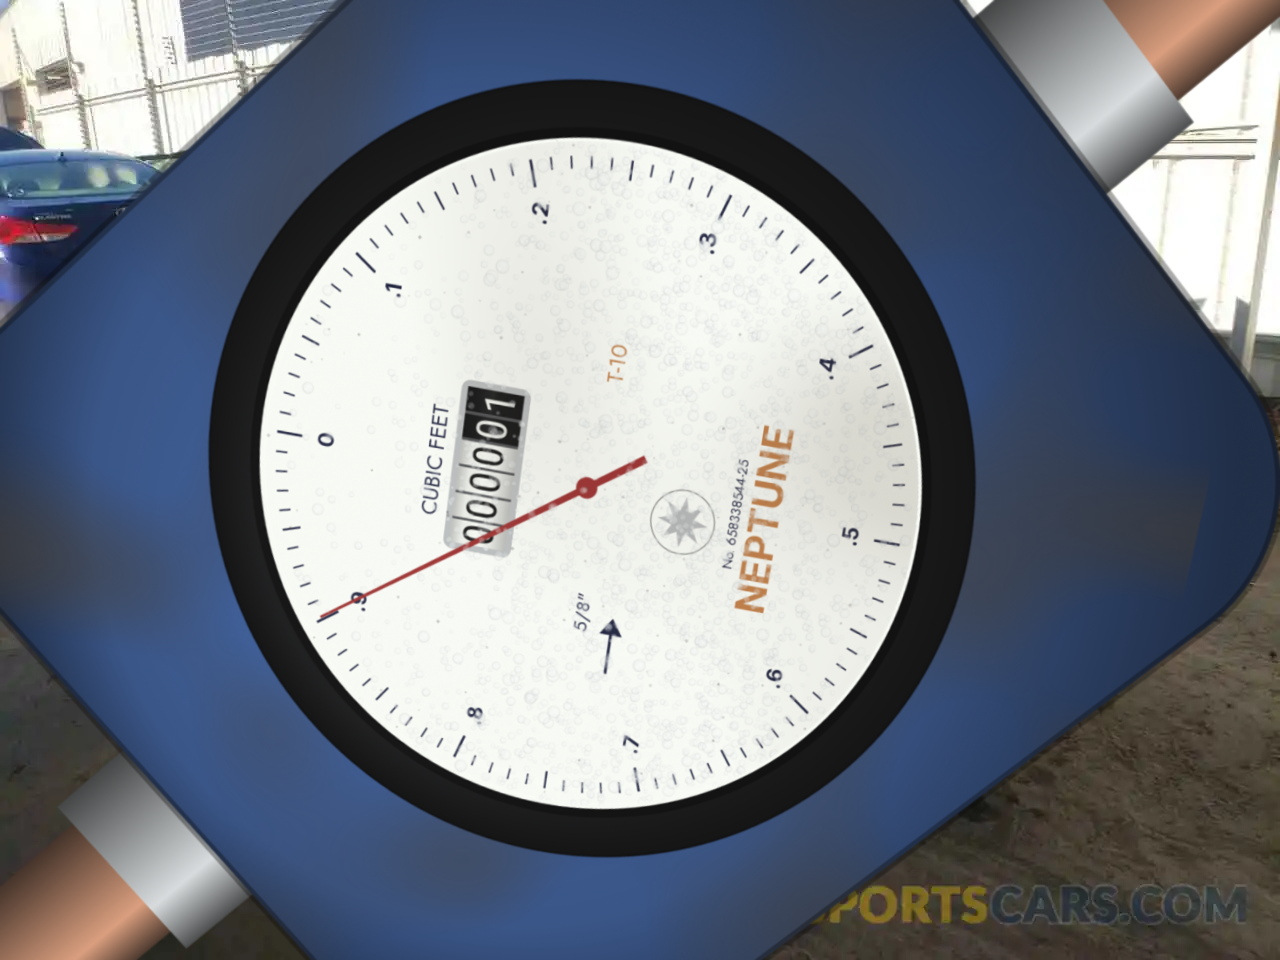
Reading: value=0.90 unit=ft³
